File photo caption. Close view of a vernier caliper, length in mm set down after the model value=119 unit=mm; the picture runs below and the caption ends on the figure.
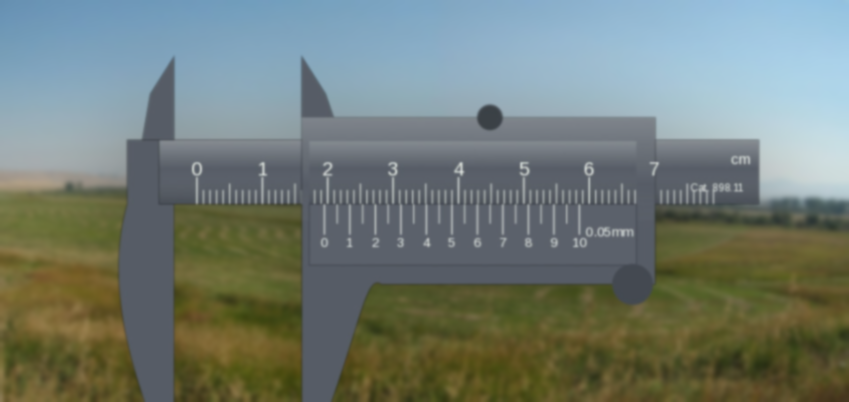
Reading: value=19.5 unit=mm
